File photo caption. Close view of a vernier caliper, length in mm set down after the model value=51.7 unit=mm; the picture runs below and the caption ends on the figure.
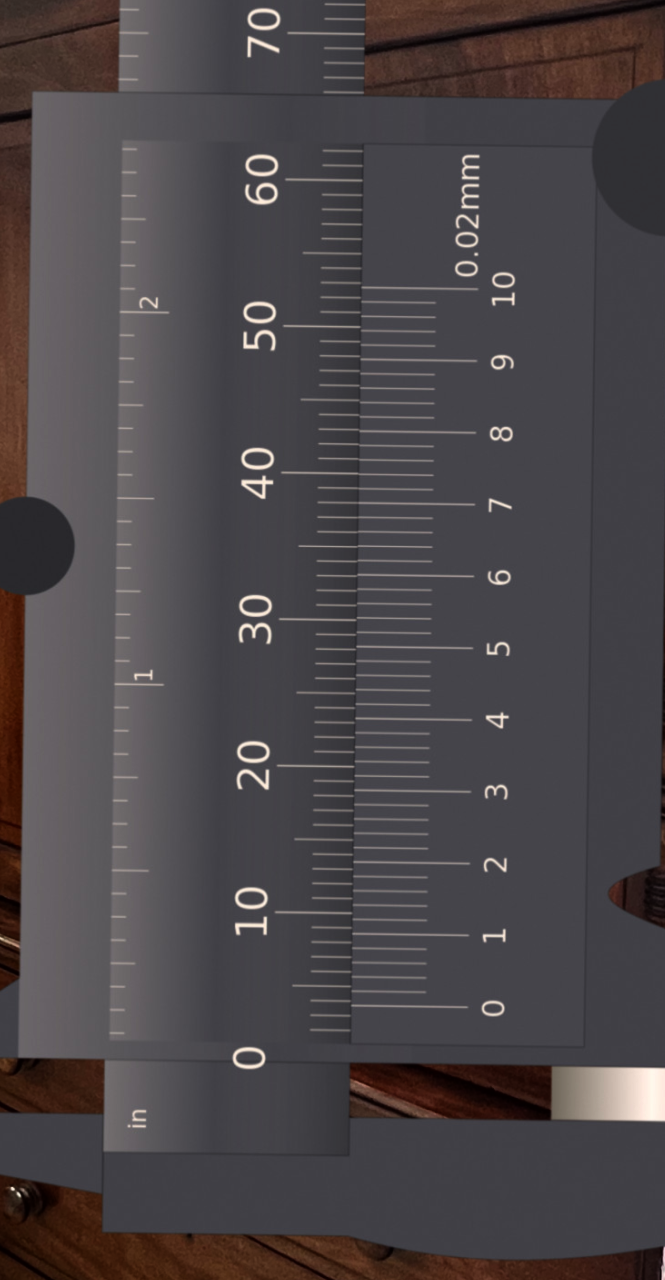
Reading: value=3.7 unit=mm
